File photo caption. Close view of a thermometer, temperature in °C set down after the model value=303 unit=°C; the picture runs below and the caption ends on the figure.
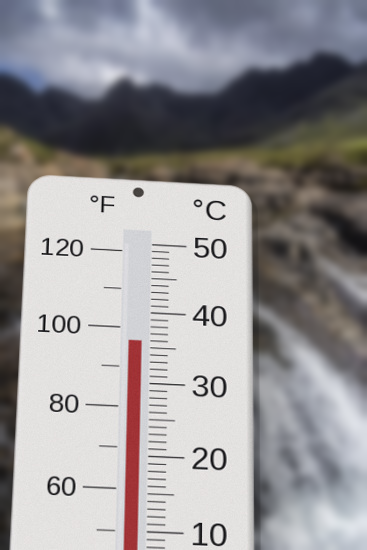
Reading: value=36 unit=°C
